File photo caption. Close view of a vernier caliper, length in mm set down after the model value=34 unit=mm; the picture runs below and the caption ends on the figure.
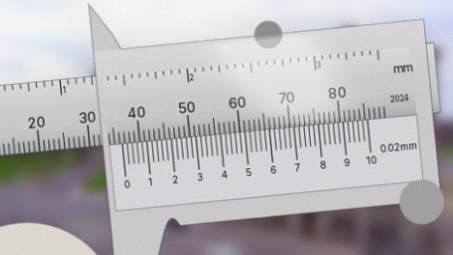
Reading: value=36.5 unit=mm
